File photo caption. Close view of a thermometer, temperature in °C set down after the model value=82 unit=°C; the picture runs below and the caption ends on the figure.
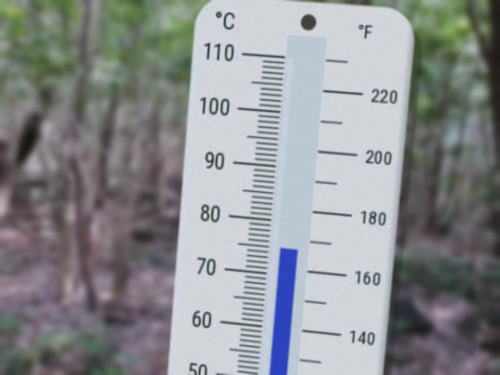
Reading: value=75 unit=°C
